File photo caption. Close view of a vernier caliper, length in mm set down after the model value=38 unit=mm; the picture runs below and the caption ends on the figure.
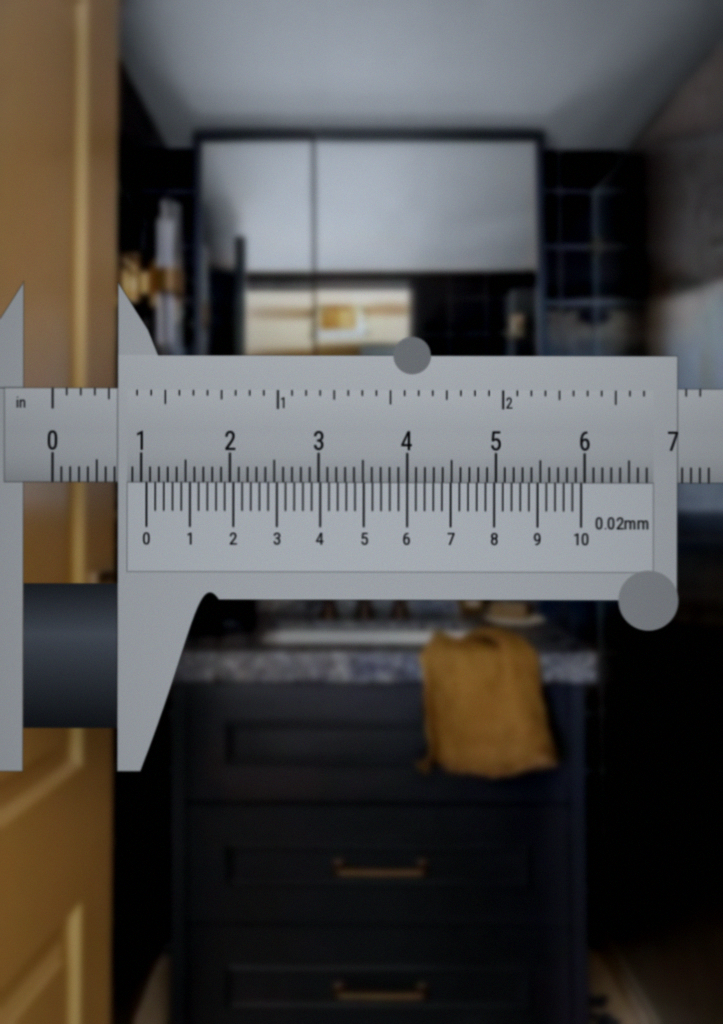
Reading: value=10.6 unit=mm
